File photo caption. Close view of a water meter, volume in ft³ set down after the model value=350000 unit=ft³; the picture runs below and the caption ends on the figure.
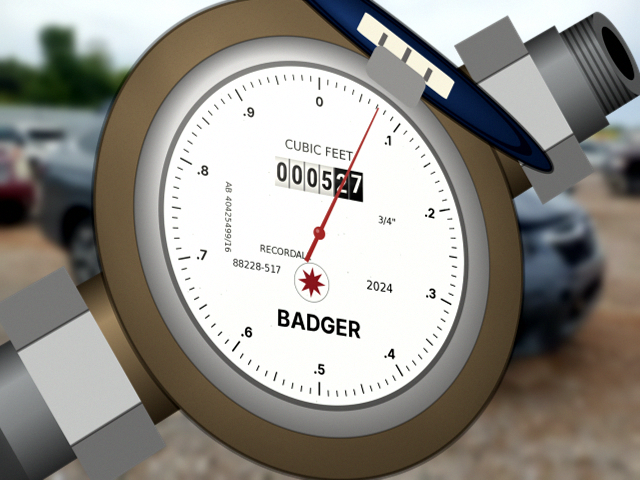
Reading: value=527.07 unit=ft³
